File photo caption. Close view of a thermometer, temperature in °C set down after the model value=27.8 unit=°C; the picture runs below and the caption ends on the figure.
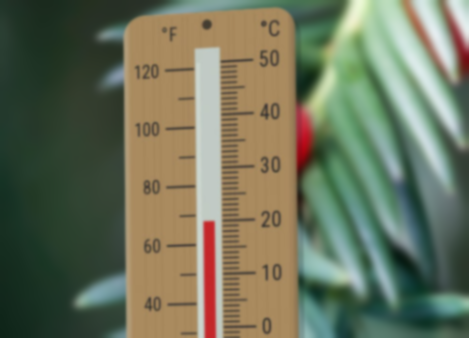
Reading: value=20 unit=°C
